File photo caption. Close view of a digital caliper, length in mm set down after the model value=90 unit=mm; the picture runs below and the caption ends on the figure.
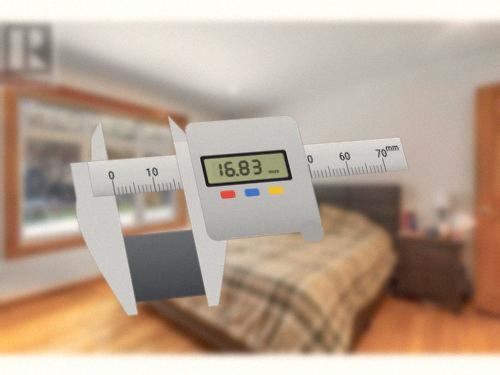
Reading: value=16.83 unit=mm
